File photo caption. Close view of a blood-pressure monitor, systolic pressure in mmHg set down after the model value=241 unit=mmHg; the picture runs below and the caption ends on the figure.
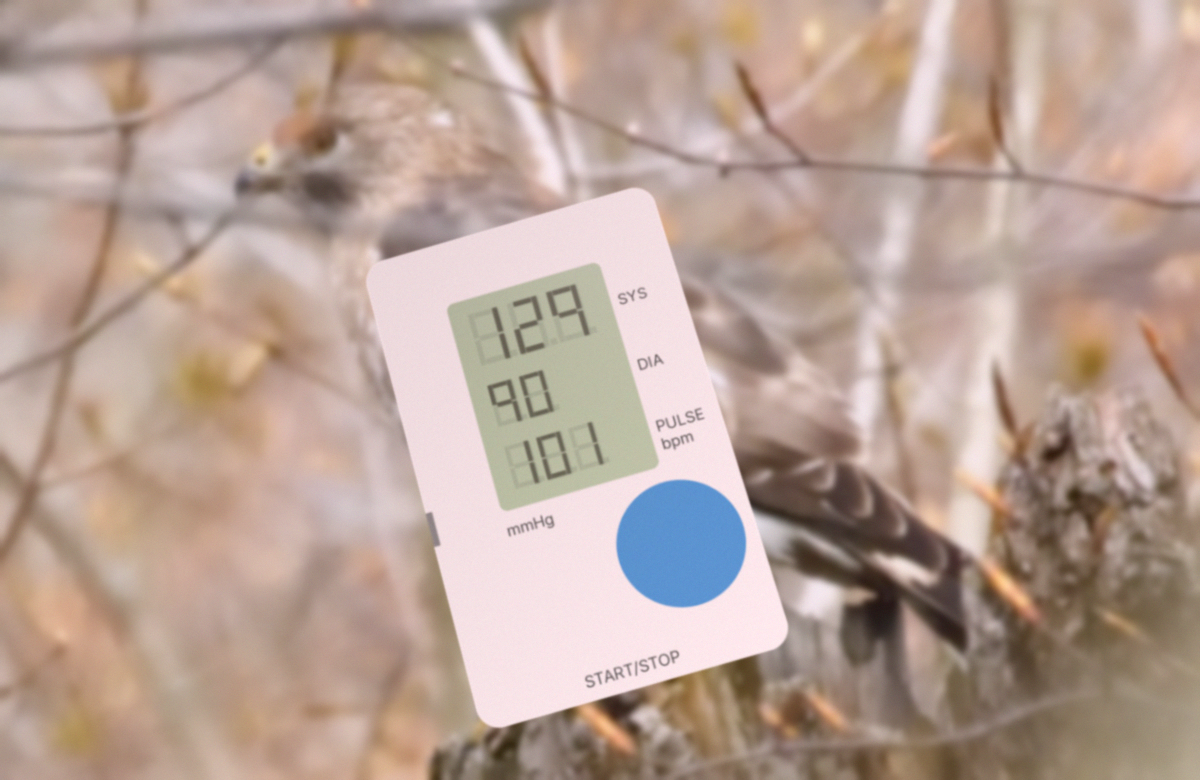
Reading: value=129 unit=mmHg
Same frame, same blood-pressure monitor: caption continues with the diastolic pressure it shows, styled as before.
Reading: value=90 unit=mmHg
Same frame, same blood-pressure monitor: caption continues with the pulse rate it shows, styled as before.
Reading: value=101 unit=bpm
